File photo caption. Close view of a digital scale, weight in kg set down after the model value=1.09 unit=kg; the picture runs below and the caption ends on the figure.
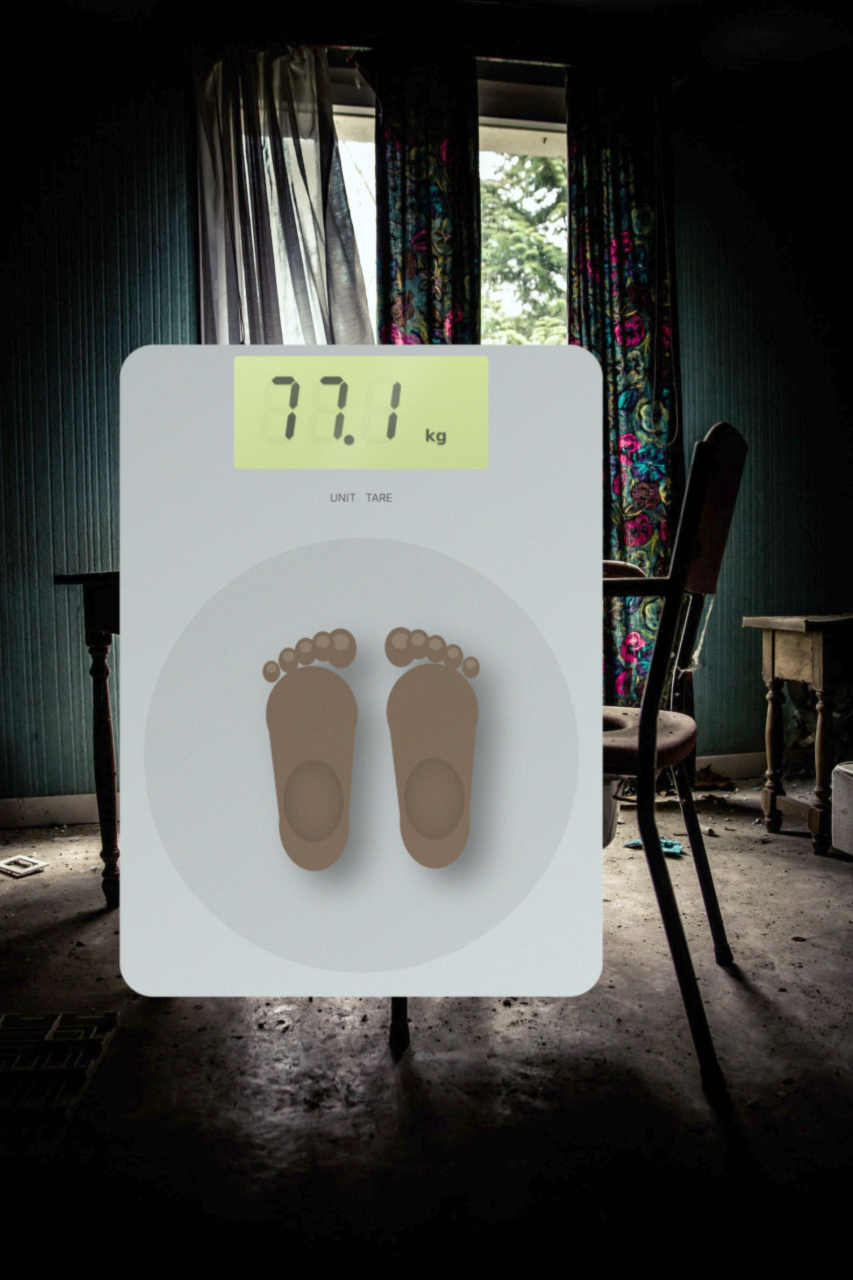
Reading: value=77.1 unit=kg
